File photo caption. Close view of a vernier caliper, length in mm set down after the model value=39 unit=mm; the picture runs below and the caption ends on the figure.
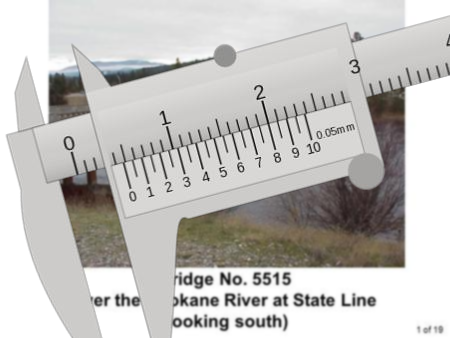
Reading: value=4.8 unit=mm
